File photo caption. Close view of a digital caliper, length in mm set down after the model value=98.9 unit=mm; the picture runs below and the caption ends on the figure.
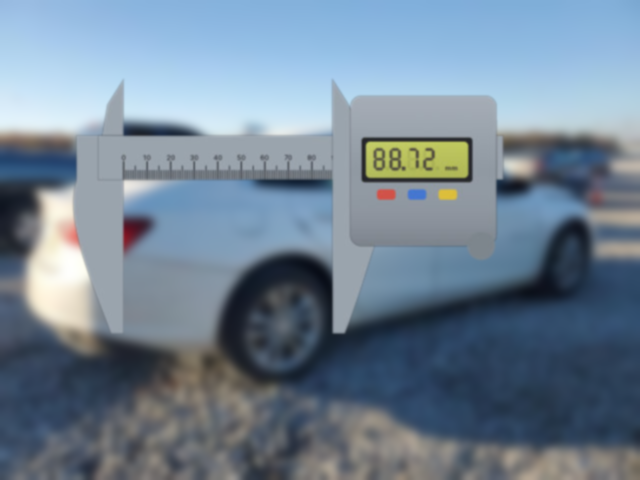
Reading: value=88.72 unit=mm
